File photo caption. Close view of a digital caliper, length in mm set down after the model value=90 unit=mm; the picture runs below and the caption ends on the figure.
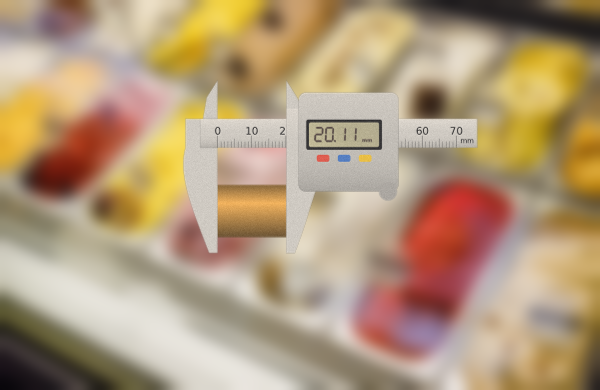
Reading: value=20.11 unit=mm
